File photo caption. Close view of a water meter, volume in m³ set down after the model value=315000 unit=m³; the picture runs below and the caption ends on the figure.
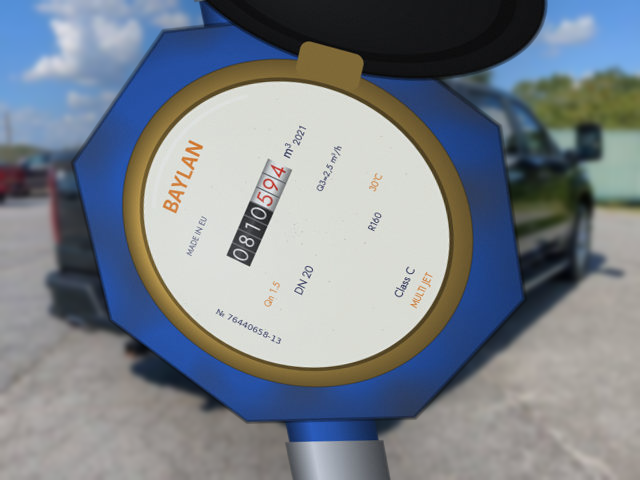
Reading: value=810.594 unit=m³
